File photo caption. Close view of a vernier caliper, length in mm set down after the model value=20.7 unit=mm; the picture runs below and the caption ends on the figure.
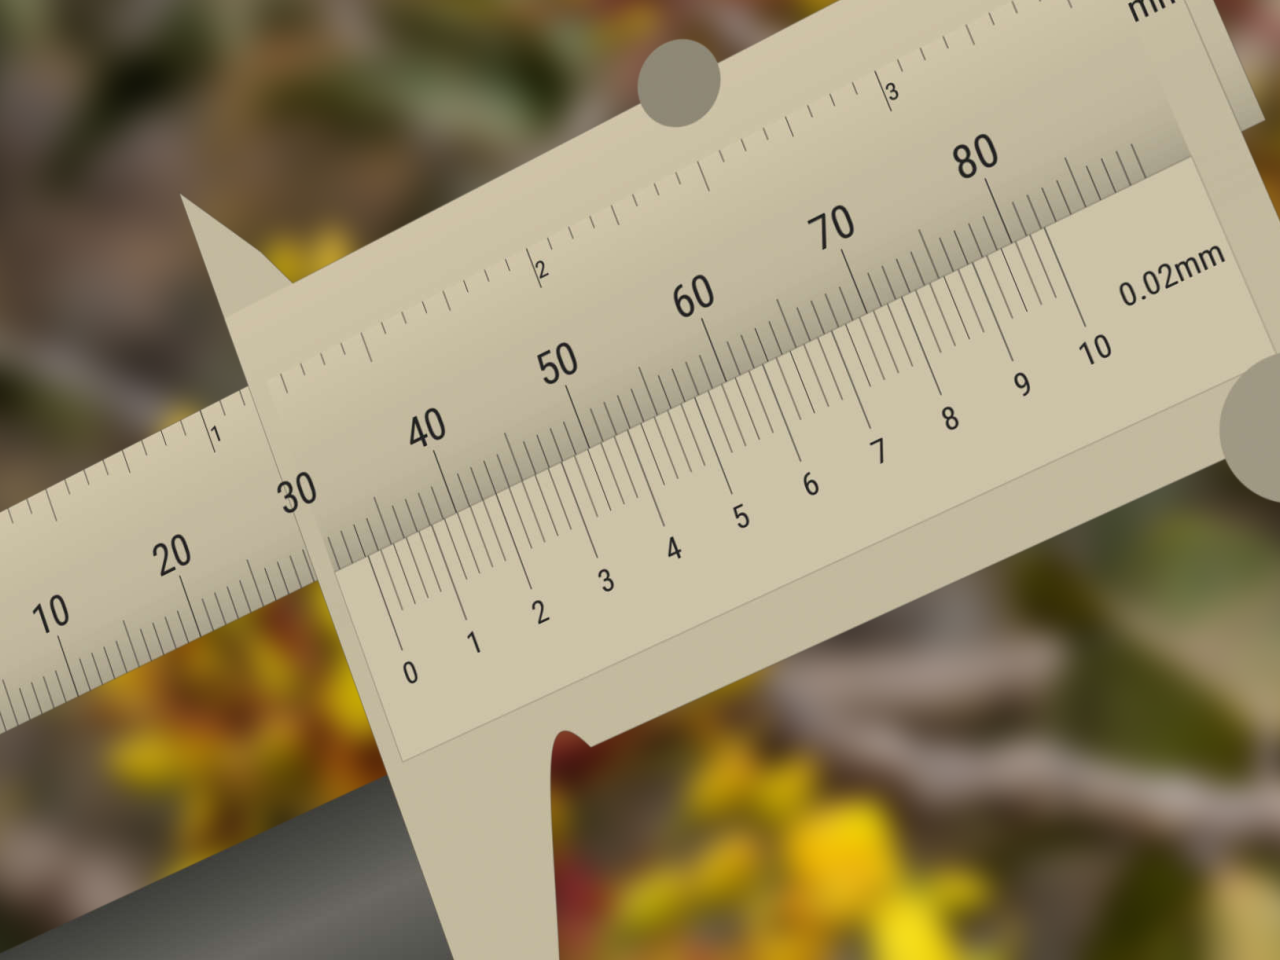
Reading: value=33.2 unit=mm
